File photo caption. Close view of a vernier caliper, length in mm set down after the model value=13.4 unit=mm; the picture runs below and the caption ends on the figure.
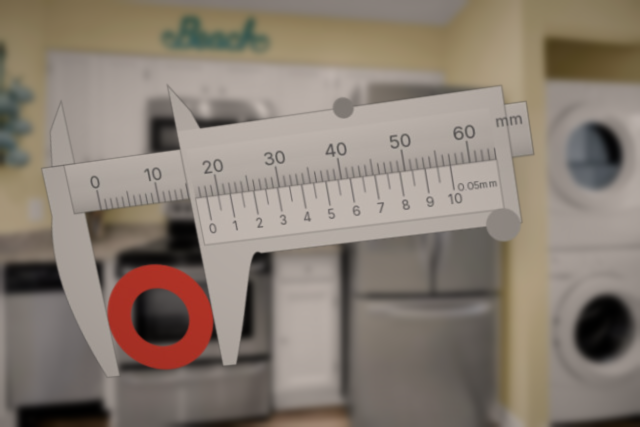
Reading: value=18.0 unit=mm
